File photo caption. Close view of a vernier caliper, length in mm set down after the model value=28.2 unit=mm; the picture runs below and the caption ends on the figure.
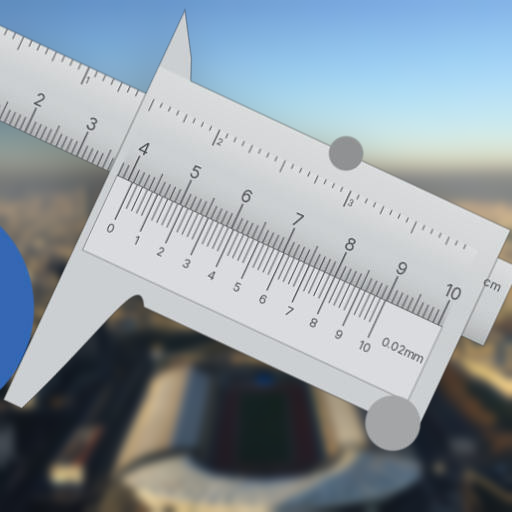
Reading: value=40.8 unit=mm
